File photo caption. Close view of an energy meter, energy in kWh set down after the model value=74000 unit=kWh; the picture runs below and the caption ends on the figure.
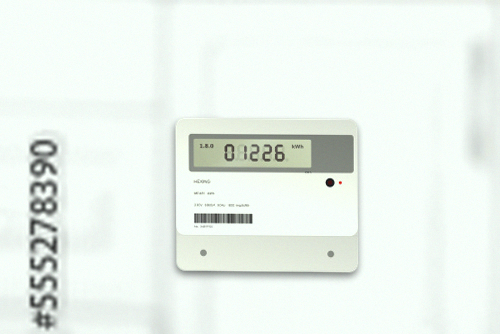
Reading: value=1226 unit=kWh
